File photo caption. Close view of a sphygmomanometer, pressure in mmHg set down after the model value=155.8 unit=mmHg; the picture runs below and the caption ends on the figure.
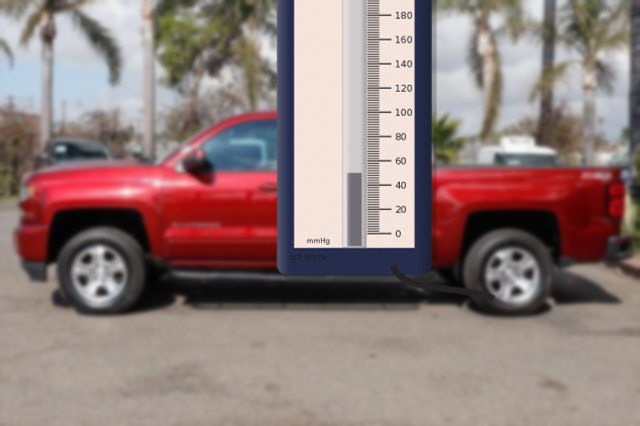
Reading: value=50 unit=mmHg
